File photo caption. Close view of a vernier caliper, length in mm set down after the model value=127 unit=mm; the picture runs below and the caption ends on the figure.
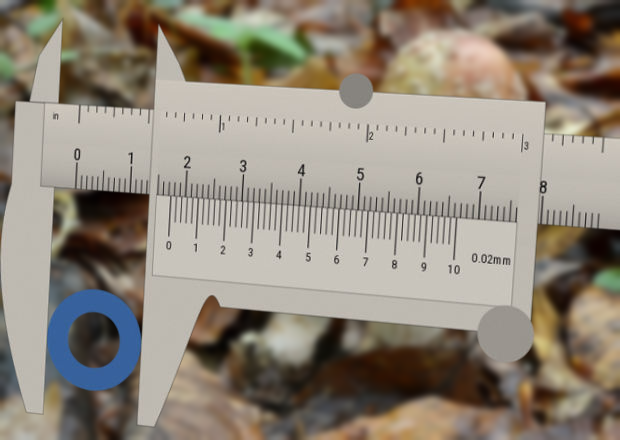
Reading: value=17.4 unit=mm
